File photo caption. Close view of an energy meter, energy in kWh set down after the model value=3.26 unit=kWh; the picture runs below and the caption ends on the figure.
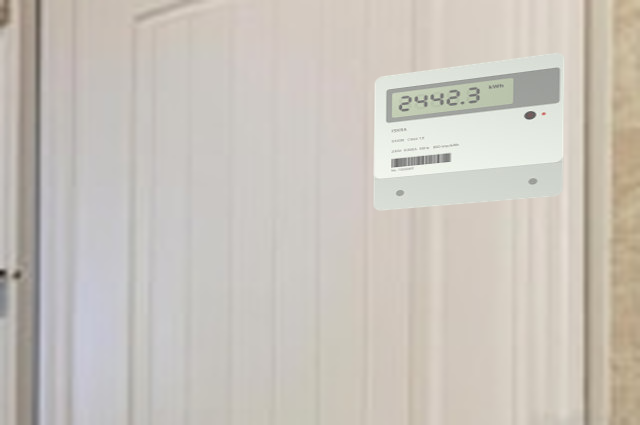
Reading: value=2442.3 unit=kWh
